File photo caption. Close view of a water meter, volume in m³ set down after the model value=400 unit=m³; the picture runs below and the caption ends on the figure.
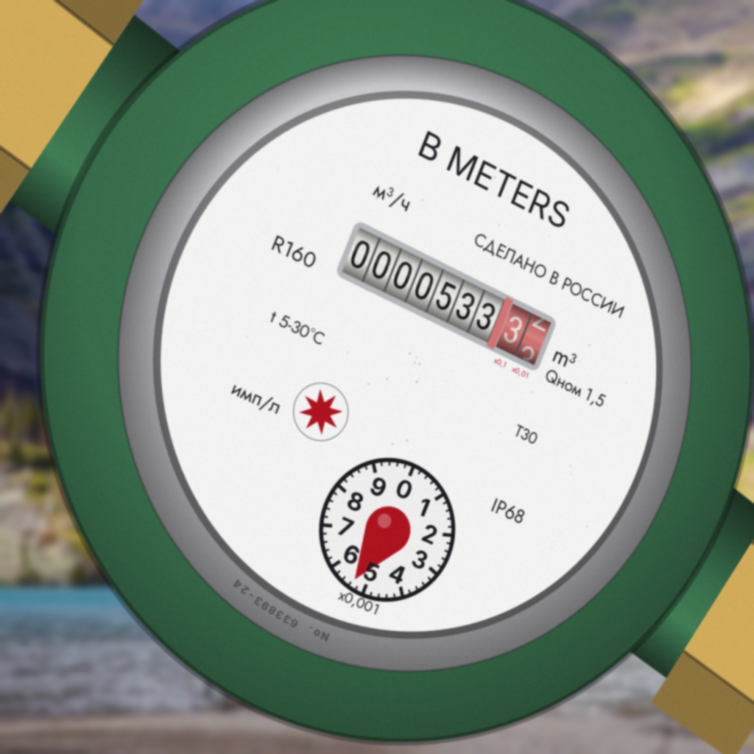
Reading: value=533.325 unit=m³
